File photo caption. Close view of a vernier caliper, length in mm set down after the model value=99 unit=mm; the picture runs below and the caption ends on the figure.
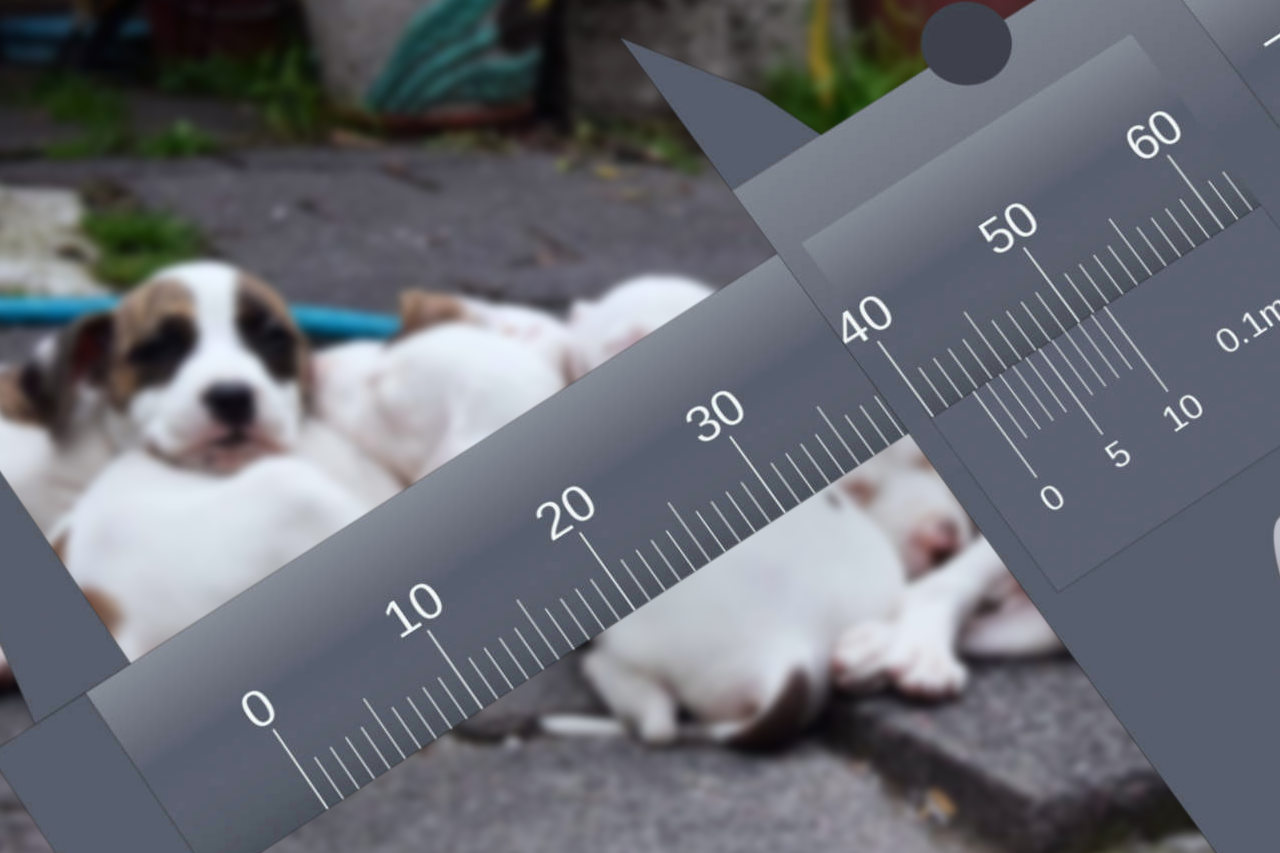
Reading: value=42.7 unit=mm
